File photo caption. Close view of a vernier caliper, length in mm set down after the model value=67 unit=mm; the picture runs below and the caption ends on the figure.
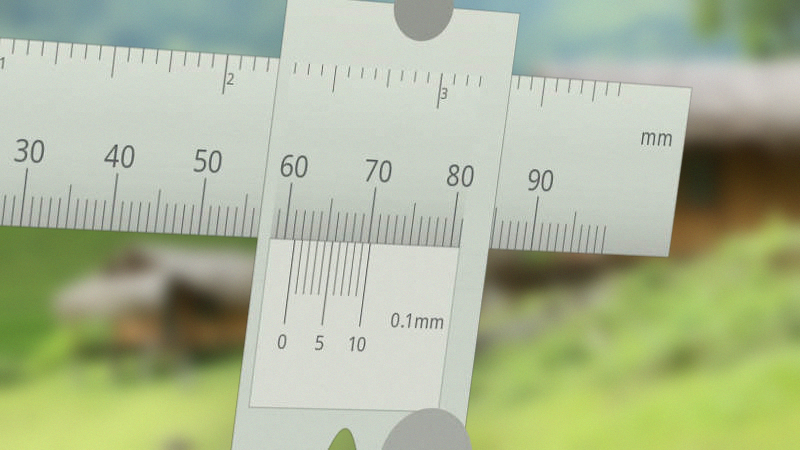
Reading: value=61.2 unit=mm
